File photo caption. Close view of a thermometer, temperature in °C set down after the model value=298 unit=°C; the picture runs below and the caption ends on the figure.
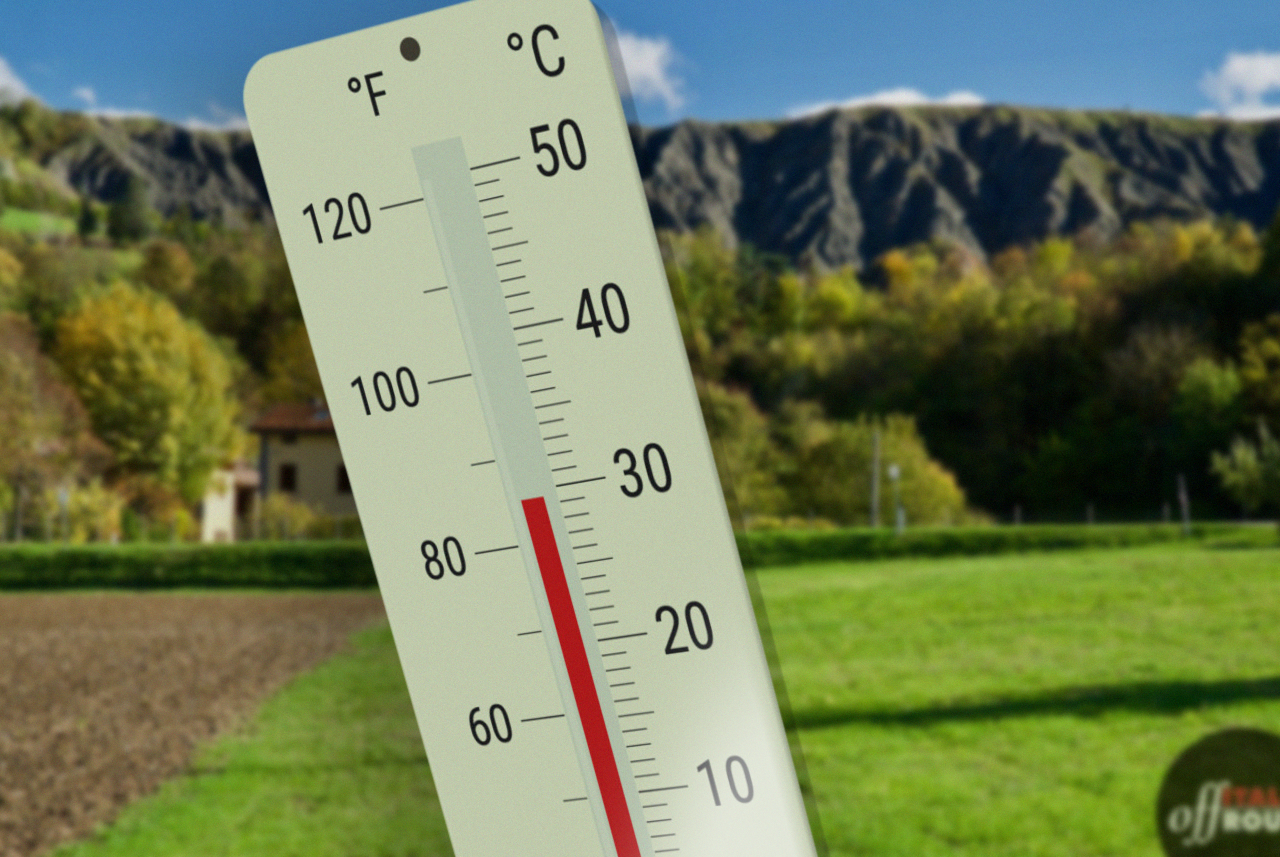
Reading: value=29.5 unit=°C
